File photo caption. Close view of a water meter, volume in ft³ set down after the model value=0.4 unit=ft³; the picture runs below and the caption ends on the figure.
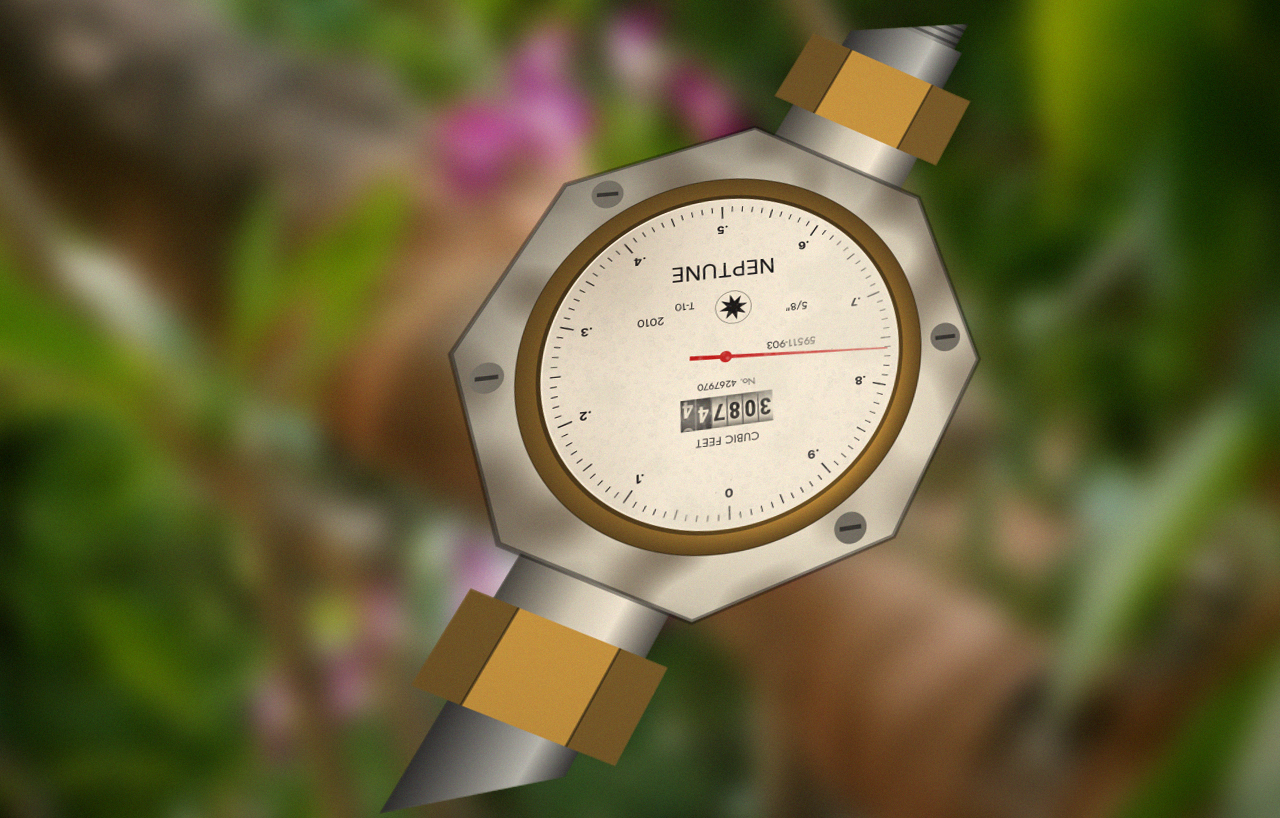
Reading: value=308743.76 unit=ft³
